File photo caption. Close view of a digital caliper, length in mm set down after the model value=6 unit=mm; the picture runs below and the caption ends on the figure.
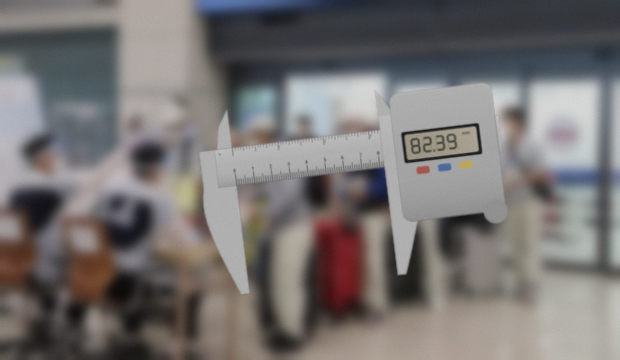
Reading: value=82.39 unit=mm
